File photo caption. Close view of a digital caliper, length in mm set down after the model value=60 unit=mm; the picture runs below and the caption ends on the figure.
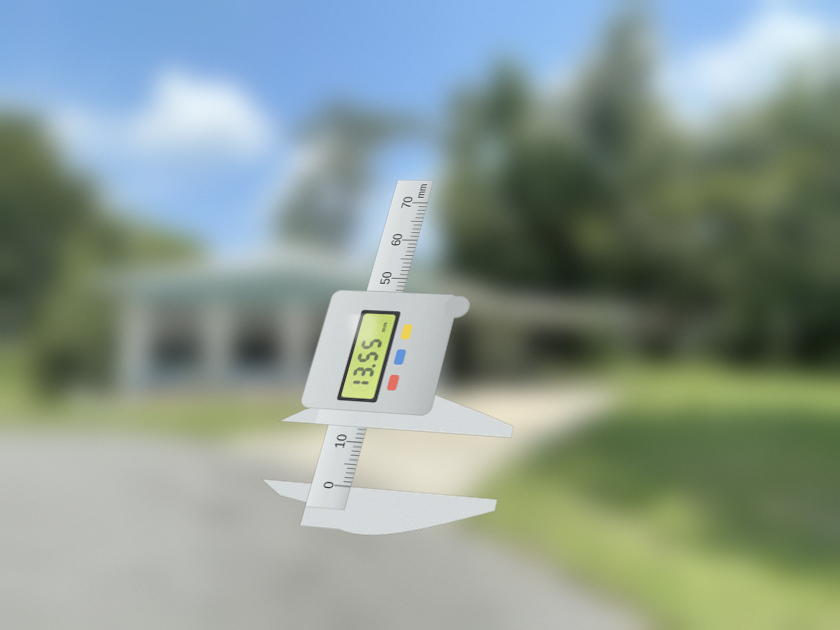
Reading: value=13.55 unit=mm
